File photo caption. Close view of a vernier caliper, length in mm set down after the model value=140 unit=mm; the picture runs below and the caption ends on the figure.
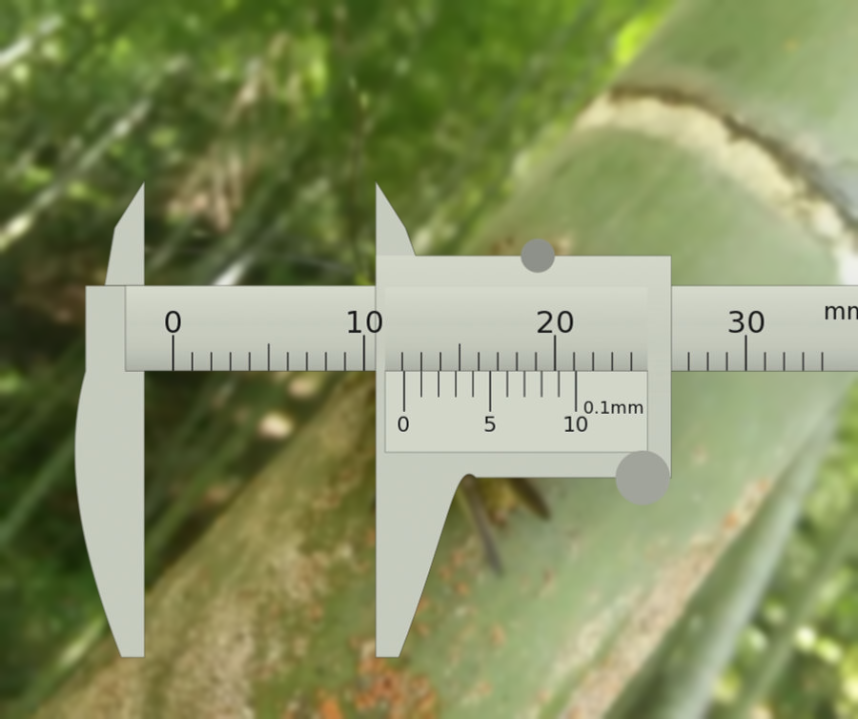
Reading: value=12.1 unit=mm
